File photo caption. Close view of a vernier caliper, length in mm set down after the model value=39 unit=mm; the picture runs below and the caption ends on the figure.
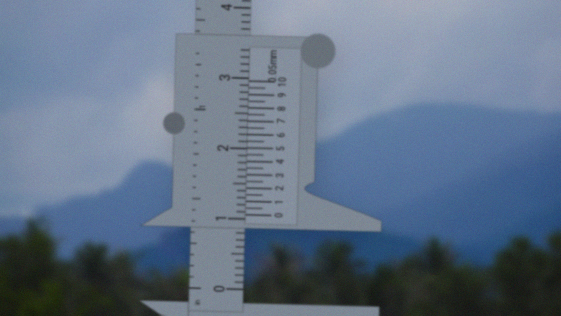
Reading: value=10.6 unit=mm
